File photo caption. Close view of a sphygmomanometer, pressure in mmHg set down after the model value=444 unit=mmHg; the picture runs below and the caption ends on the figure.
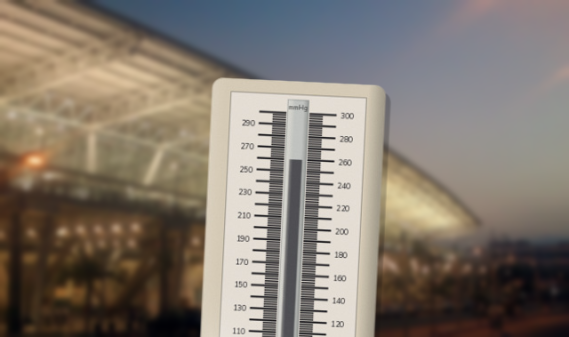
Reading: value=260 unit=mmHg
